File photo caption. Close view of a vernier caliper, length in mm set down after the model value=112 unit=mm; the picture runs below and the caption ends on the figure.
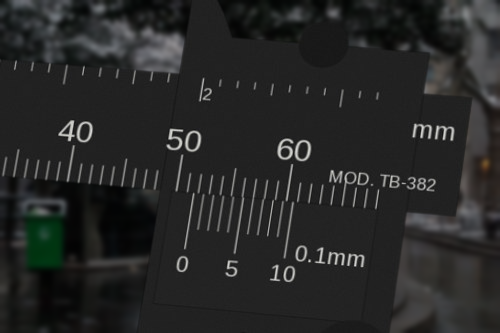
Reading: value=51.6 unit=mm
